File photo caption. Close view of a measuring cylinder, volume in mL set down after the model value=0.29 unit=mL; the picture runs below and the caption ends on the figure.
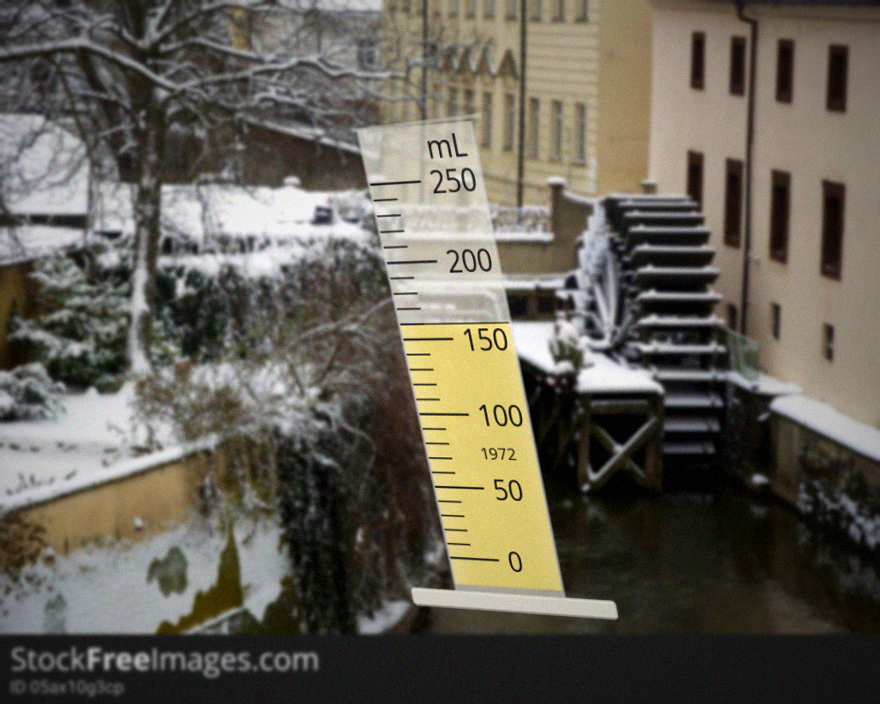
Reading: value=160 unit=mL
